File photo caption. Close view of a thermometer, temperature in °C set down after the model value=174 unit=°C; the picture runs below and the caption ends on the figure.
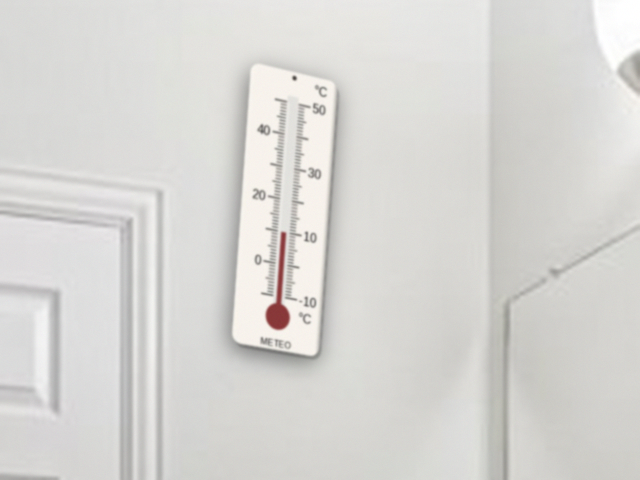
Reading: value=10 unit=°C
